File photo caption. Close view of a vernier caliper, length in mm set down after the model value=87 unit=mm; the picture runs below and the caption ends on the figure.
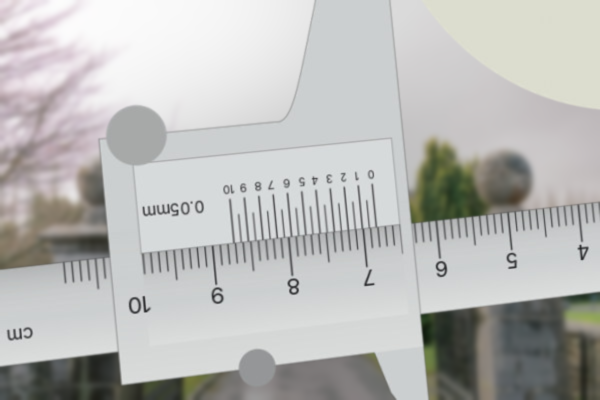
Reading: value=68.2 unit=mm
